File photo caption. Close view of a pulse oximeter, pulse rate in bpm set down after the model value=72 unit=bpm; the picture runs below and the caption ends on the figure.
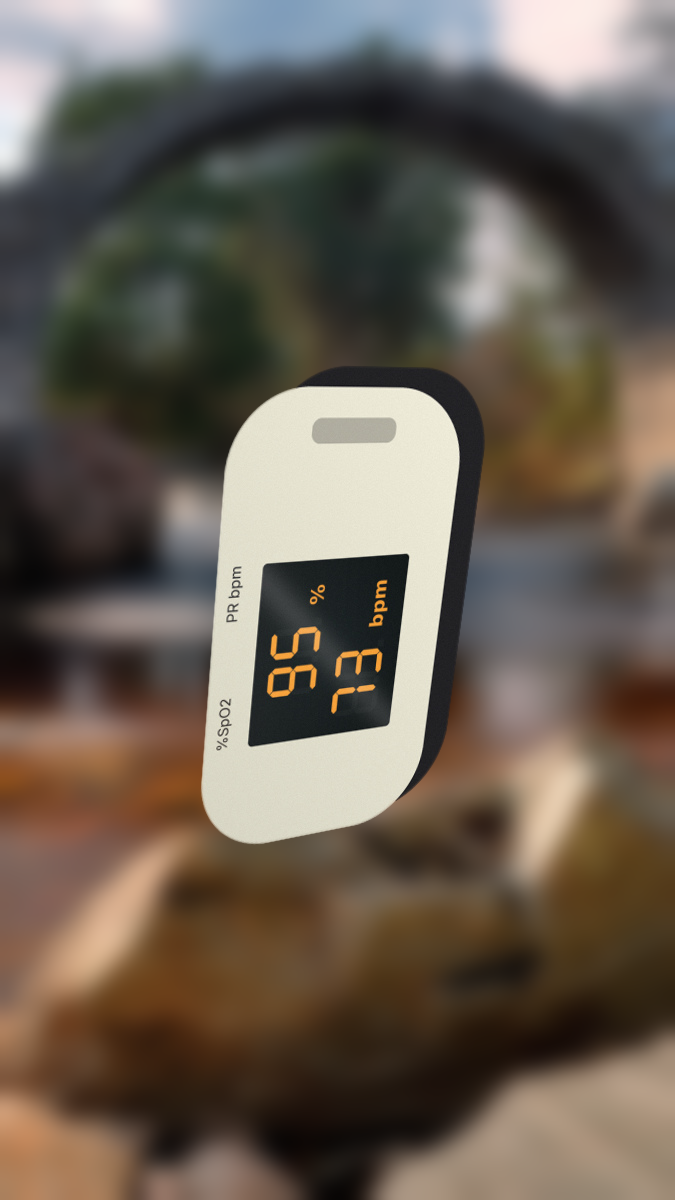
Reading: value=73 unit=bpm
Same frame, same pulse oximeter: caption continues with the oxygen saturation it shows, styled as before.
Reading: value=95 unit=%
